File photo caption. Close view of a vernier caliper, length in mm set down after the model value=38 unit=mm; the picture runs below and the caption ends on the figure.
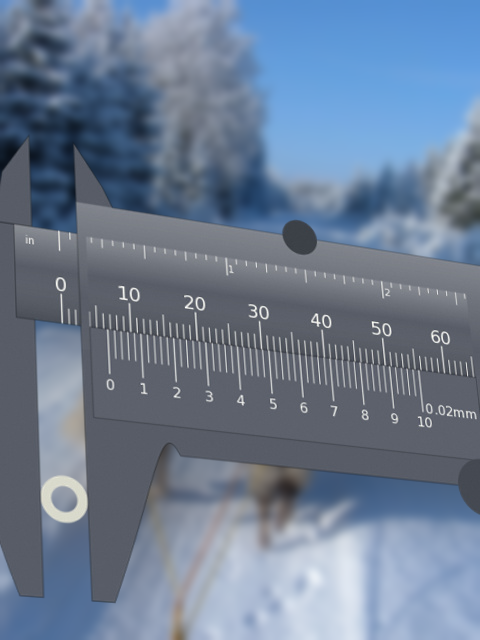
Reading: value=6.6 unit=mm
